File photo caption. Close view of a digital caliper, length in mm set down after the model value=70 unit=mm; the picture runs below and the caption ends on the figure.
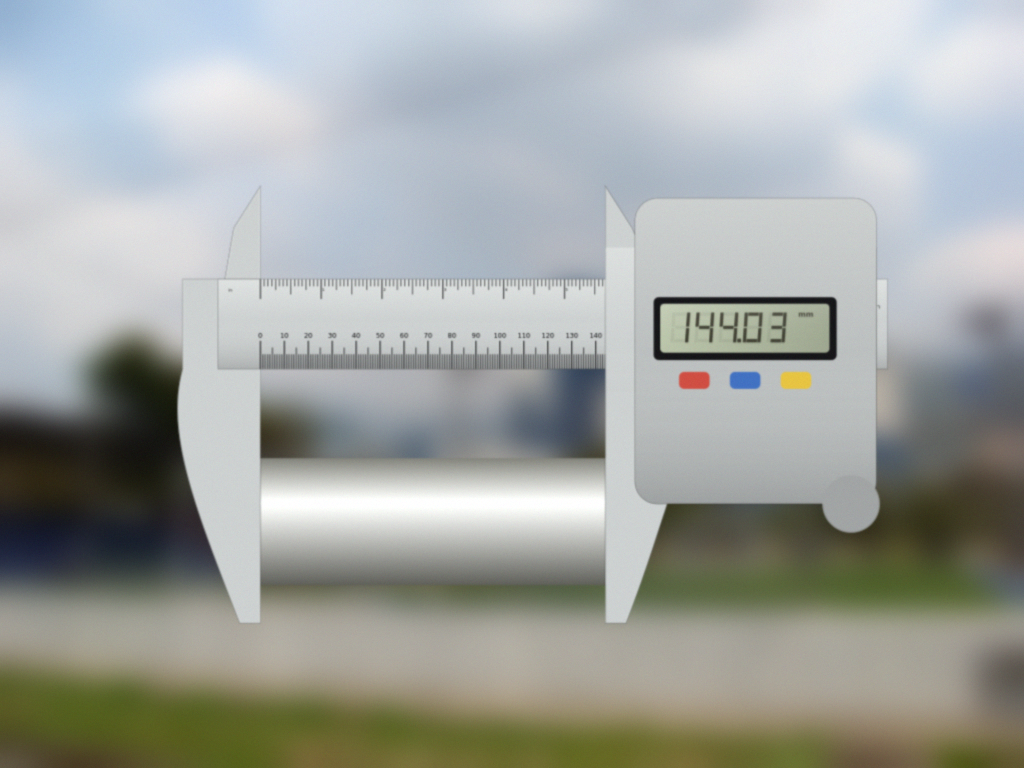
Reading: value=144.03 unit=mm
